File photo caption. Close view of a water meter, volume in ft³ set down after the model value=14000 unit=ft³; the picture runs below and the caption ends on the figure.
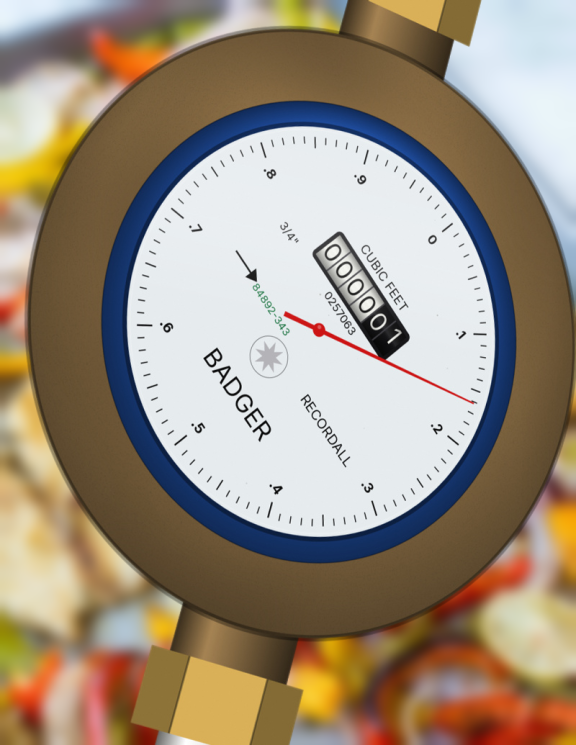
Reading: value=1.16 unit=ft³
